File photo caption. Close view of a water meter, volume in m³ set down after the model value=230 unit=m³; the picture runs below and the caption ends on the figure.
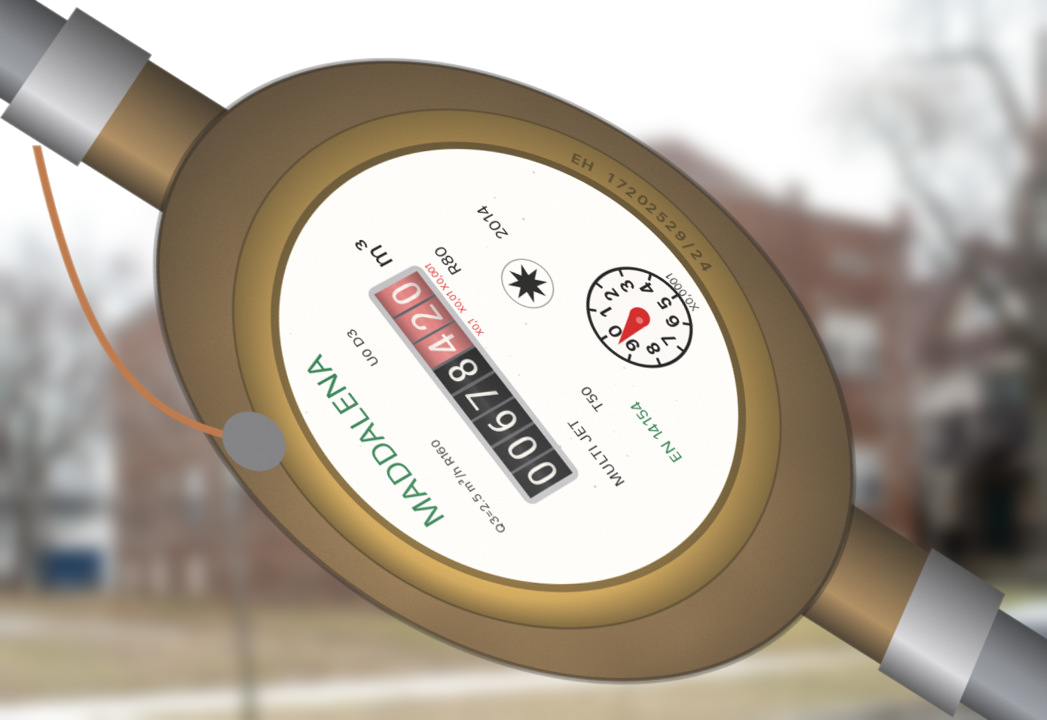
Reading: value=678.4199 unit=m³
